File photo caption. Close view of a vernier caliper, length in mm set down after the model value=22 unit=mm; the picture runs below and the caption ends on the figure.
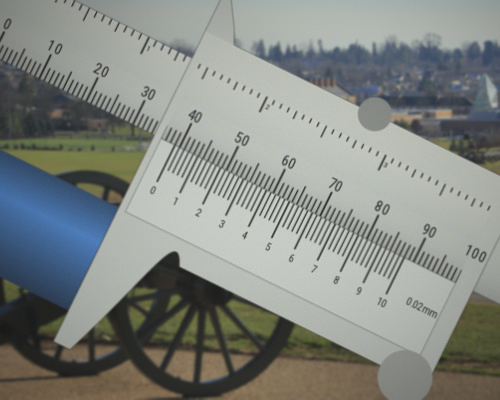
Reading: value=39.0 unit=mm
